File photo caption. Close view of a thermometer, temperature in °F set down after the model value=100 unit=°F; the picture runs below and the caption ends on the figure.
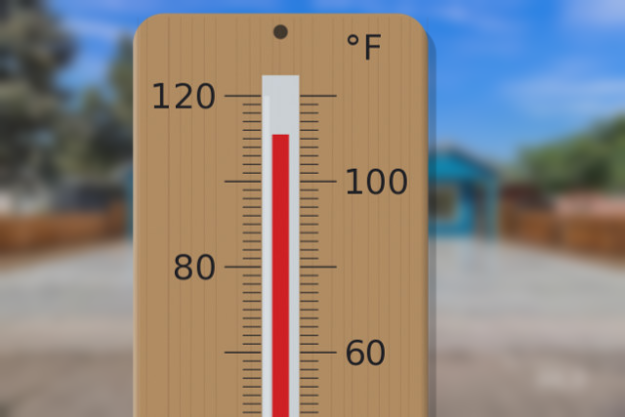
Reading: value=111 unit=°F
